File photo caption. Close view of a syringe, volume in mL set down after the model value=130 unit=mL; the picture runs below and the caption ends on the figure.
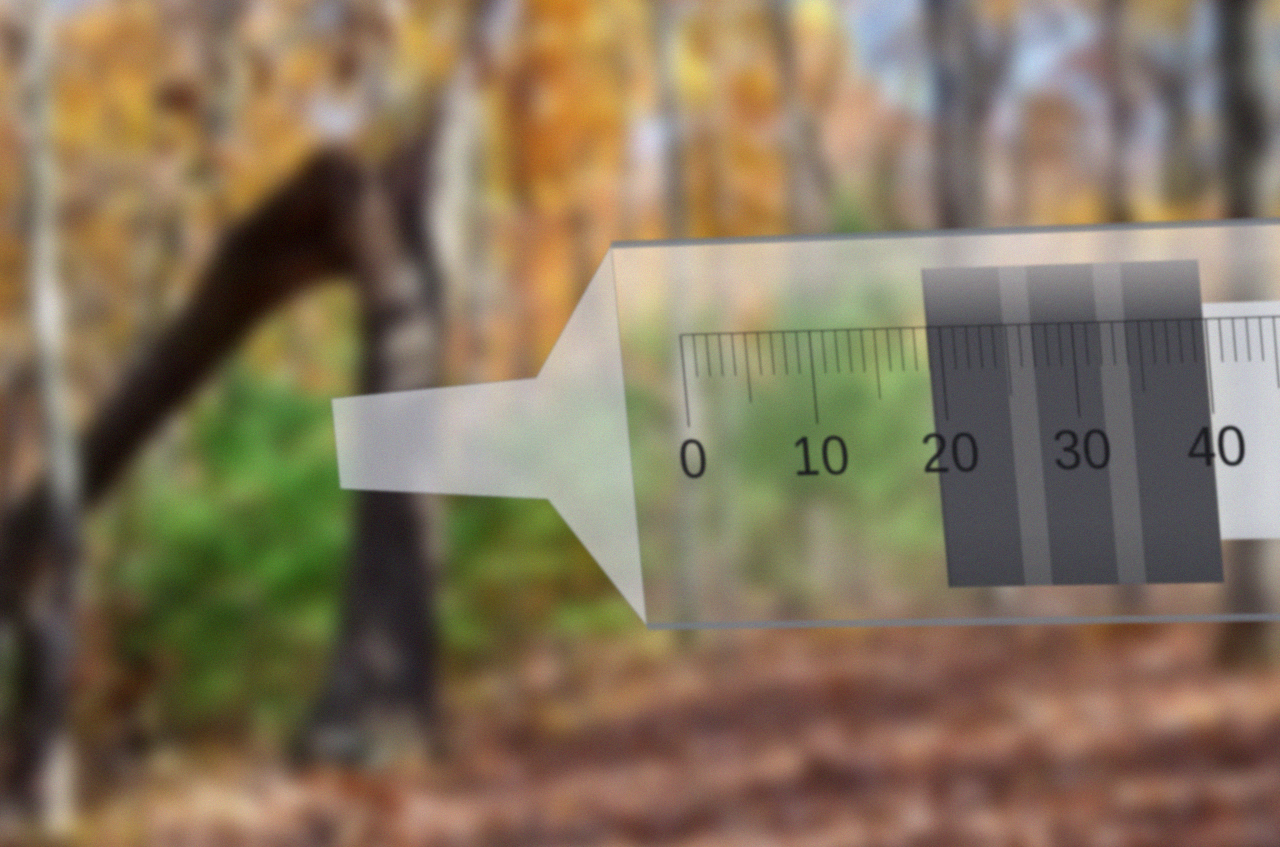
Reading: value=19 unit=mL
